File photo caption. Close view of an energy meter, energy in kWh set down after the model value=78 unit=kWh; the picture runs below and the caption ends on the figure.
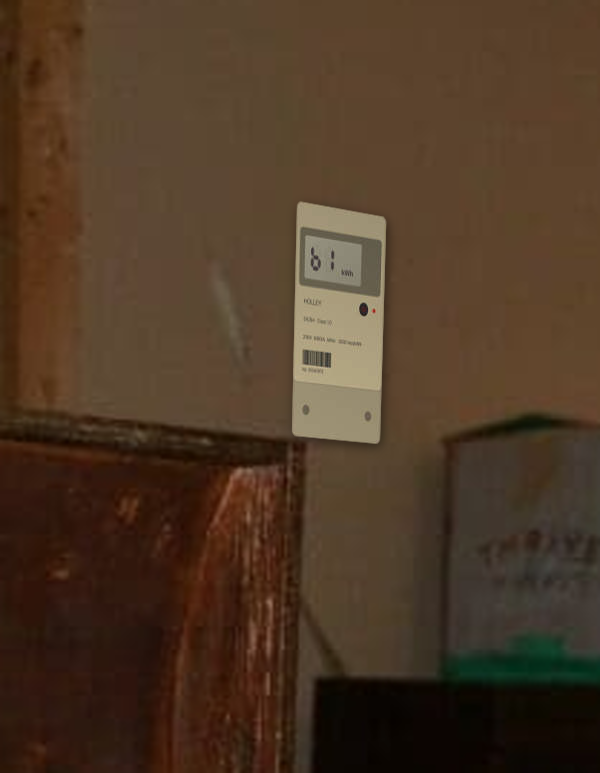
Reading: value=61 unit=kWh
